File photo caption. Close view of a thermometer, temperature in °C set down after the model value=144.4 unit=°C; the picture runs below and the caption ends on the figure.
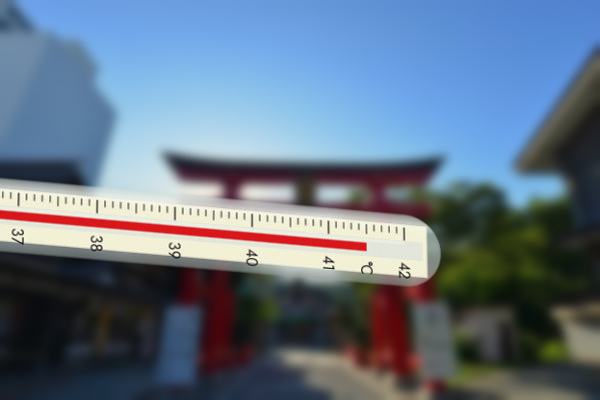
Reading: value=41.5 unit=°C
